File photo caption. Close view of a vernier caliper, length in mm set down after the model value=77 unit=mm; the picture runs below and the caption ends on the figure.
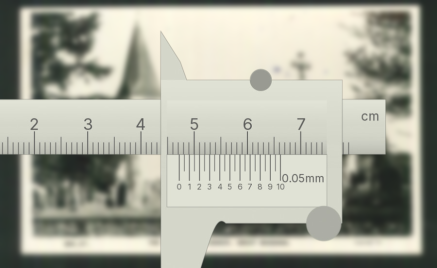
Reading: value=47.2 unit=mm
